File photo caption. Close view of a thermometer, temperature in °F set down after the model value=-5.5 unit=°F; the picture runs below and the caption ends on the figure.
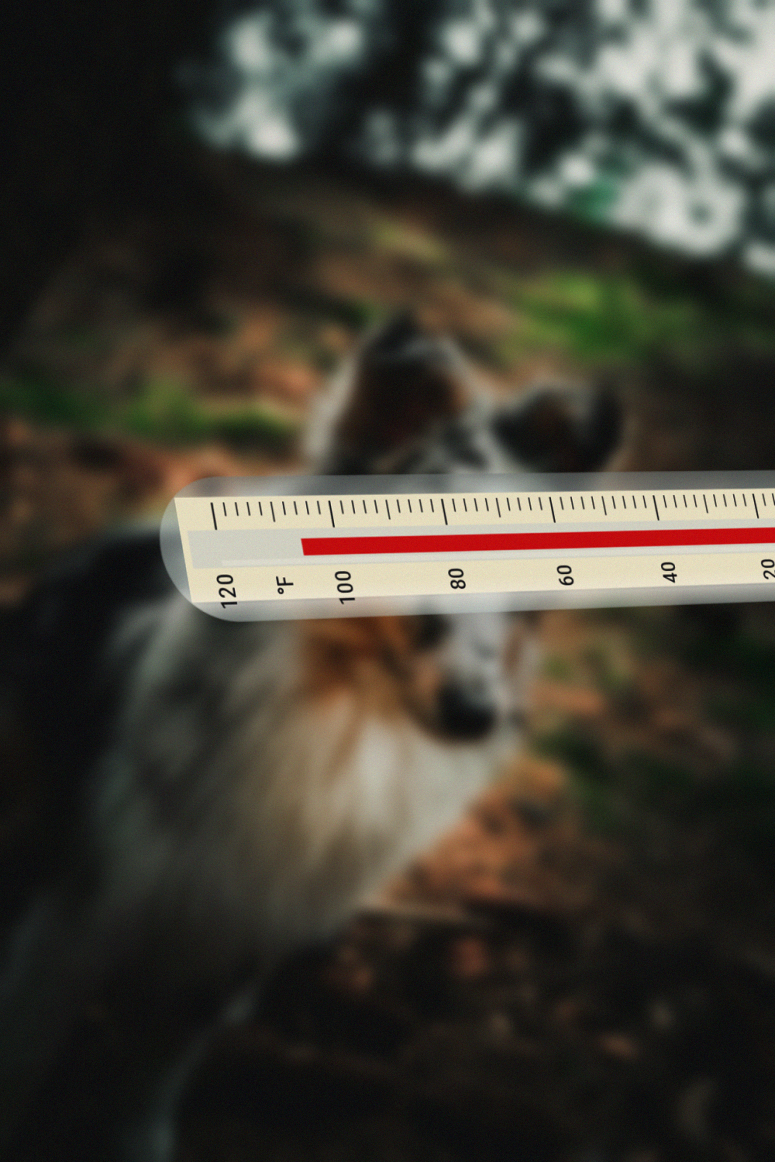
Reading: value=106 unit=°F
